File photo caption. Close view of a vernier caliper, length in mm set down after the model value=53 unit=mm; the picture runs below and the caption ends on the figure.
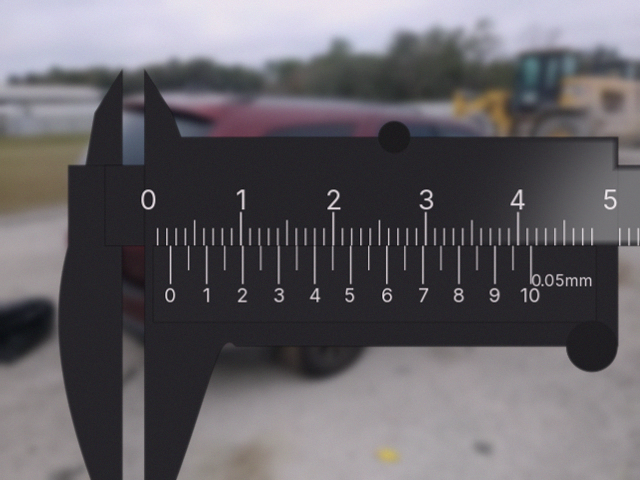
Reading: value=2.4 unit=mm
